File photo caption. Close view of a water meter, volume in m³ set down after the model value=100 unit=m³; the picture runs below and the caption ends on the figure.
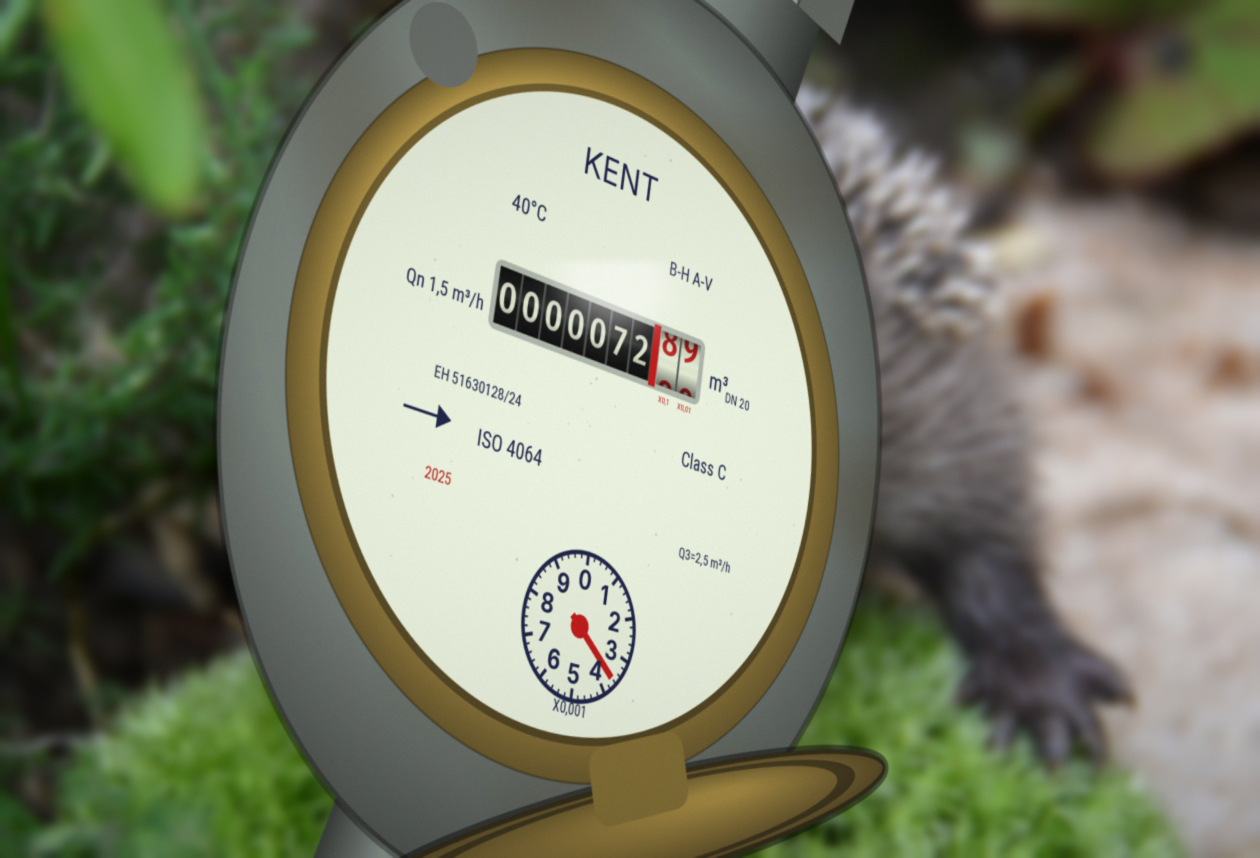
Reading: value=72.893 unit=m³
